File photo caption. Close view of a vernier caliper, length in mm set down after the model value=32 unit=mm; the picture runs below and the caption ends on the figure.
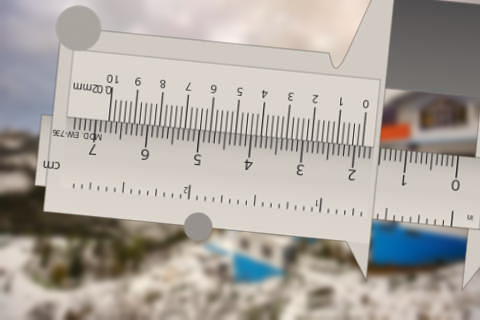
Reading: value=18.5 unit=mm
